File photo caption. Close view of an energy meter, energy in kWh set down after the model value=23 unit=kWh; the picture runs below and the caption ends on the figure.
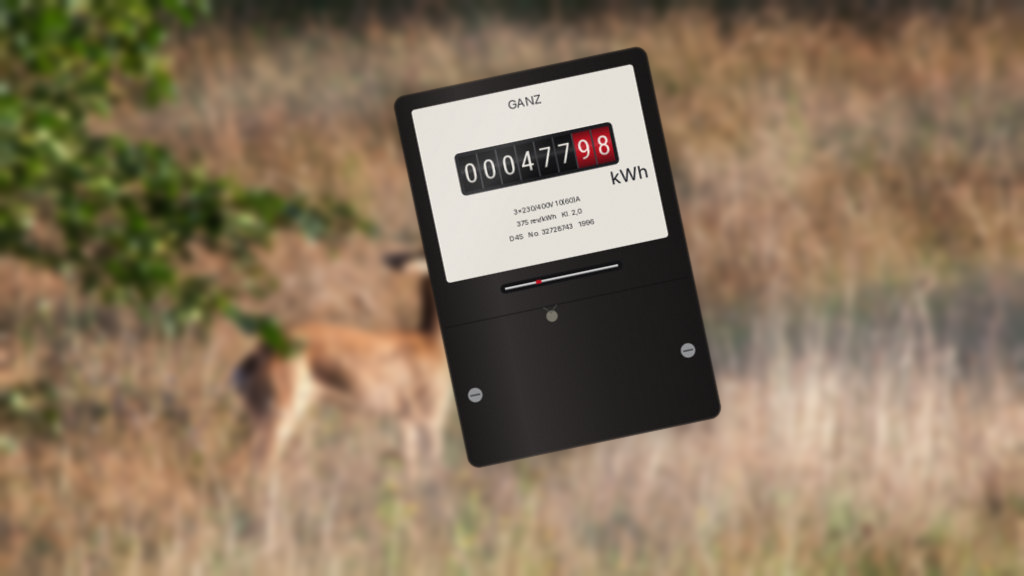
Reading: value=477.98 unit=kWh
